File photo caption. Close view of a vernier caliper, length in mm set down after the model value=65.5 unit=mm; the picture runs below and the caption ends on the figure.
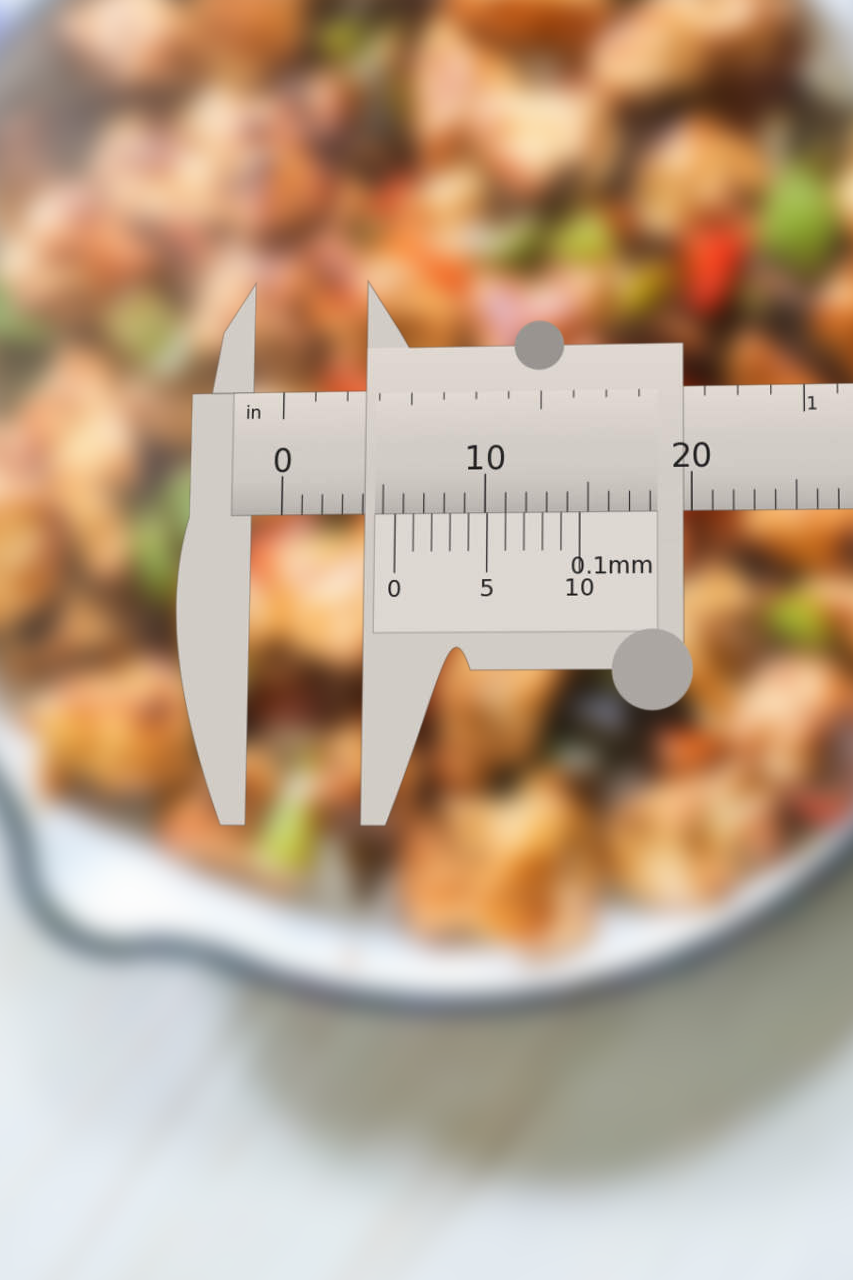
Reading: value=5.6 unit=mm
